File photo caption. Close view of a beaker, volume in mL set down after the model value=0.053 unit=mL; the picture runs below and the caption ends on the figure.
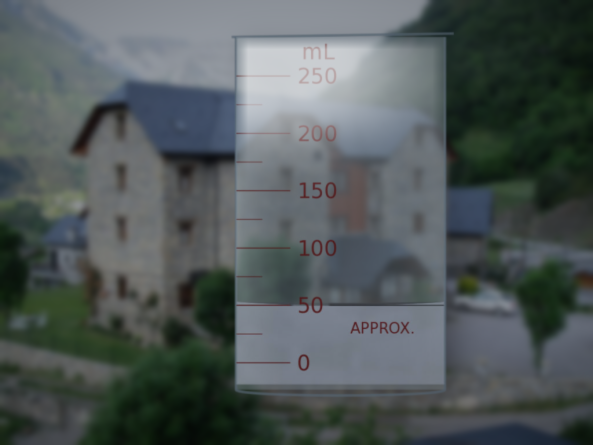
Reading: value=50 unit=mL
